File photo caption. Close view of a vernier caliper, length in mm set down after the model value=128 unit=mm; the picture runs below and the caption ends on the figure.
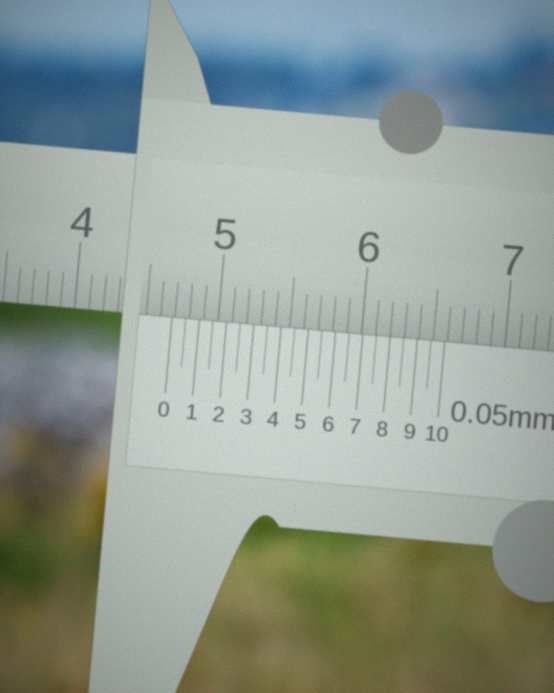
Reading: value=46.8 unit=mm
